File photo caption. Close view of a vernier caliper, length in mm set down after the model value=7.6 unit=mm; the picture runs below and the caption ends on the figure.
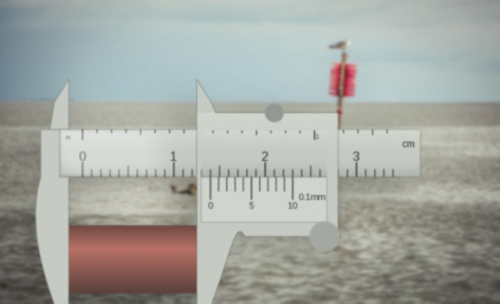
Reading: value=14.0 unit=mm
